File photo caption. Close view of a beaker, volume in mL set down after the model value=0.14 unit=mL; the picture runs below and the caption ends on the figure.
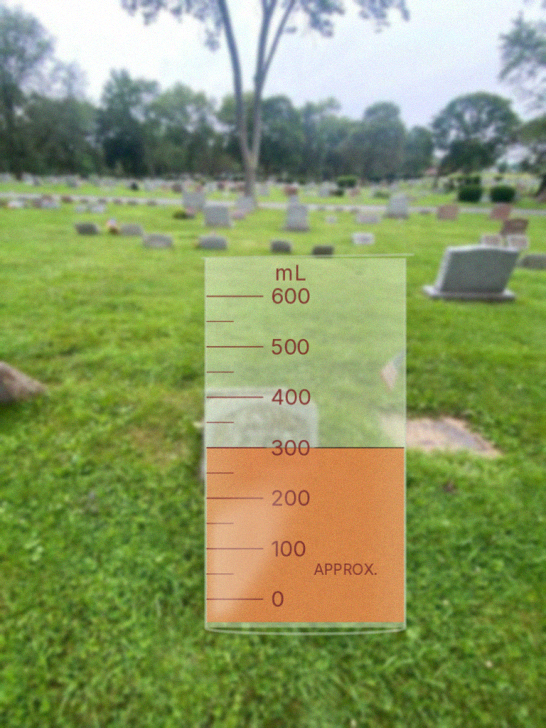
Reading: value=300 unit=mL
